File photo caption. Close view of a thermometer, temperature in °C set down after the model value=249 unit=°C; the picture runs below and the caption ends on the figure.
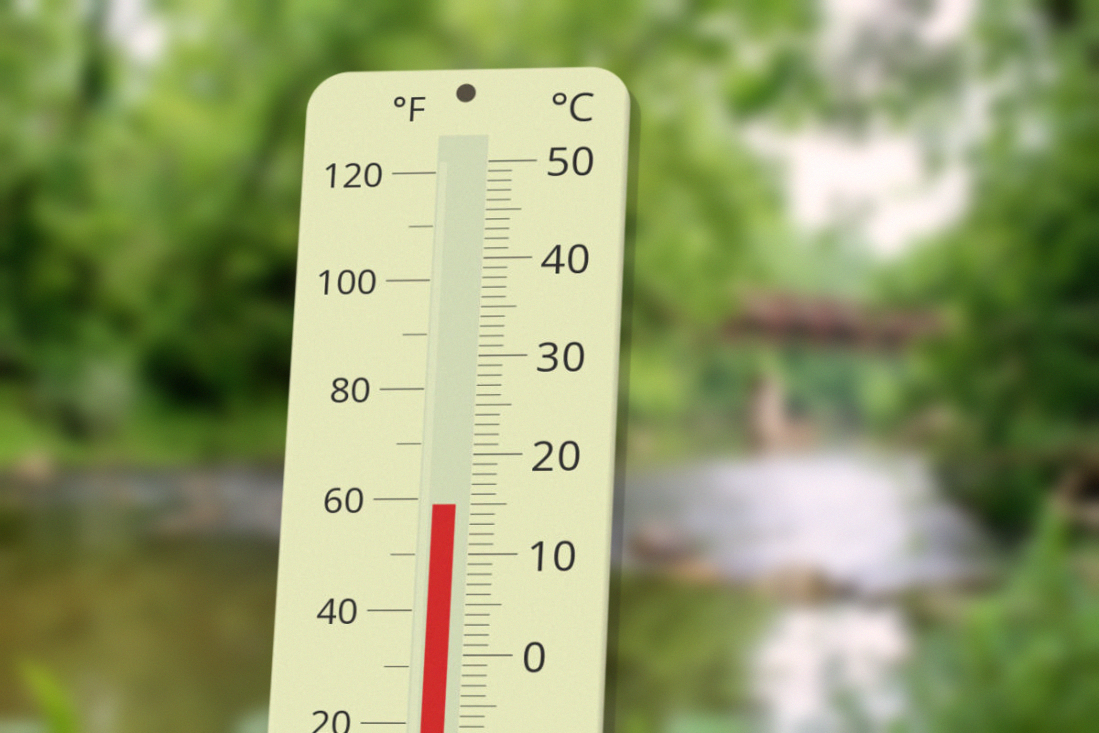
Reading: value=15 unit=°C
